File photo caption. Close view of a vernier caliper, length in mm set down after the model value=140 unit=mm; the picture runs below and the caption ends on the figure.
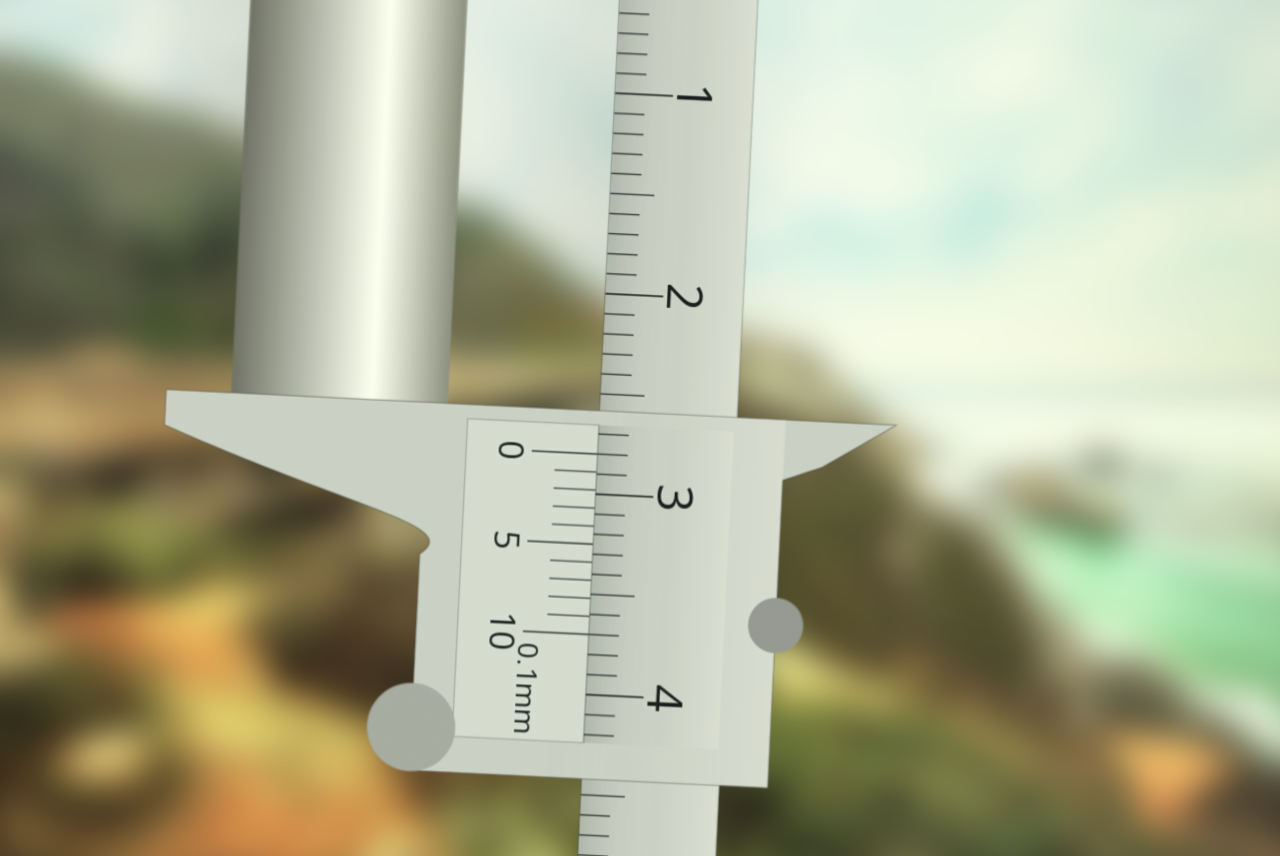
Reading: value=28.0 unit=mm
